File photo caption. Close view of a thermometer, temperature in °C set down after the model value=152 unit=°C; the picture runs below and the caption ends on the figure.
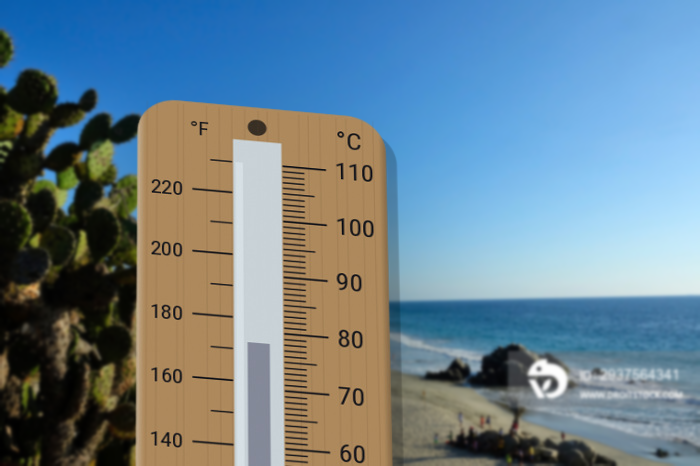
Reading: value=78 unit=°C
